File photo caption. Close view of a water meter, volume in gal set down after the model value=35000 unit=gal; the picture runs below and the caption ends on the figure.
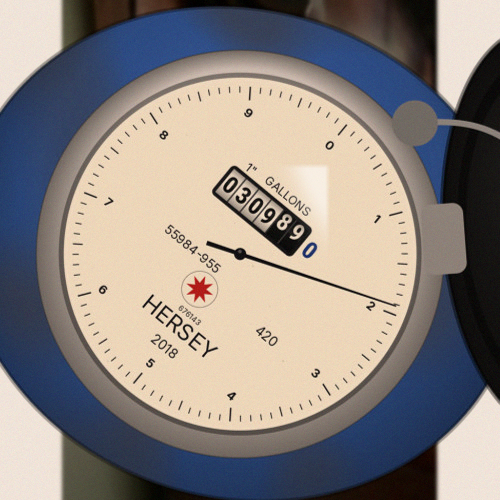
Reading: value=309891.9 unit=gal
